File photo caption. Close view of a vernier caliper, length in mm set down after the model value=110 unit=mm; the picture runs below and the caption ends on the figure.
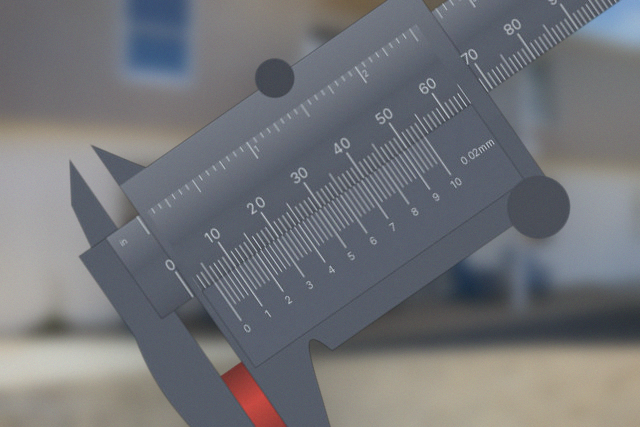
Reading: value=5.0 unit=mm
